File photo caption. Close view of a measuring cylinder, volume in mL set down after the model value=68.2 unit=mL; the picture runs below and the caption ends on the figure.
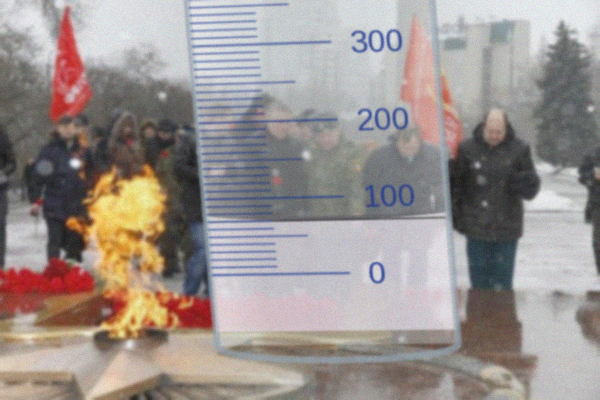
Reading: value=70 unit=mL
